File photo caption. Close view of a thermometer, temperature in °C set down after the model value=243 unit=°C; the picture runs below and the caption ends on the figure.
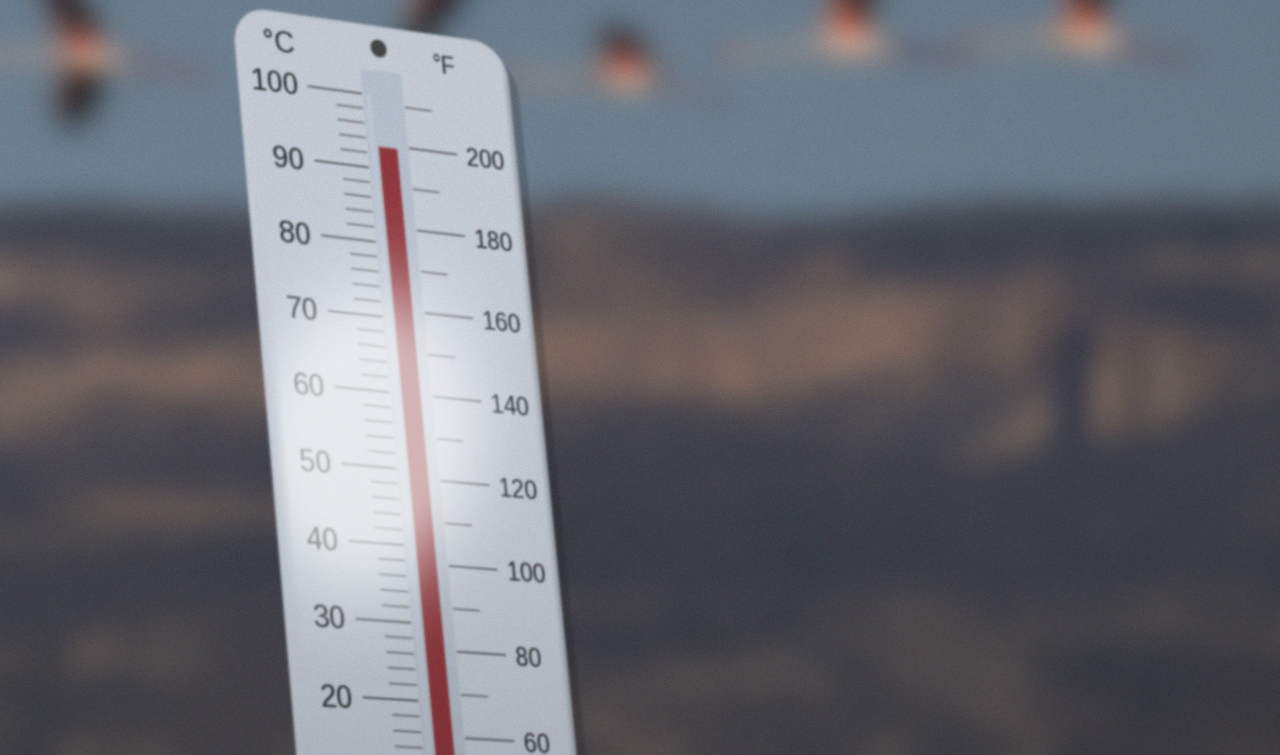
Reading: value=93 unit=°C
